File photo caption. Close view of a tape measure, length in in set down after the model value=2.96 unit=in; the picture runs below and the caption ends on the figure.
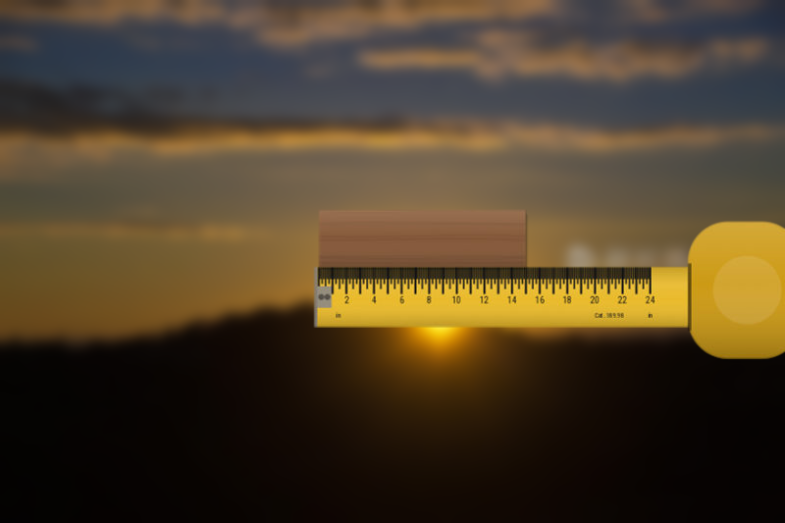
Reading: value=15 unit=in
